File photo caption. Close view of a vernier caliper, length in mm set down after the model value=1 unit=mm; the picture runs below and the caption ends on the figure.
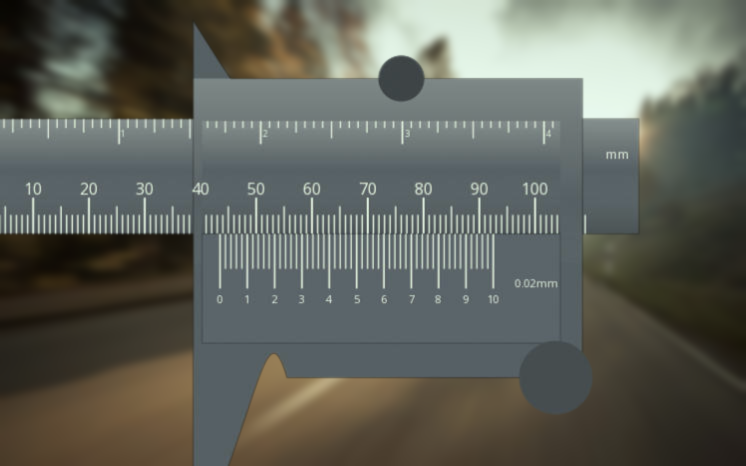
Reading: value=43.5 unit=mm
